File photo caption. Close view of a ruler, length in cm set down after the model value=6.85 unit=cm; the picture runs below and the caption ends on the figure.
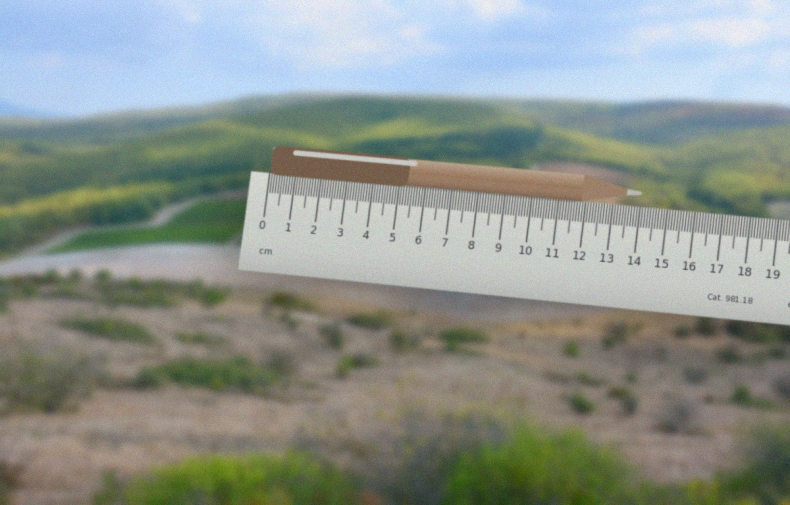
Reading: value=14 unit=cm
